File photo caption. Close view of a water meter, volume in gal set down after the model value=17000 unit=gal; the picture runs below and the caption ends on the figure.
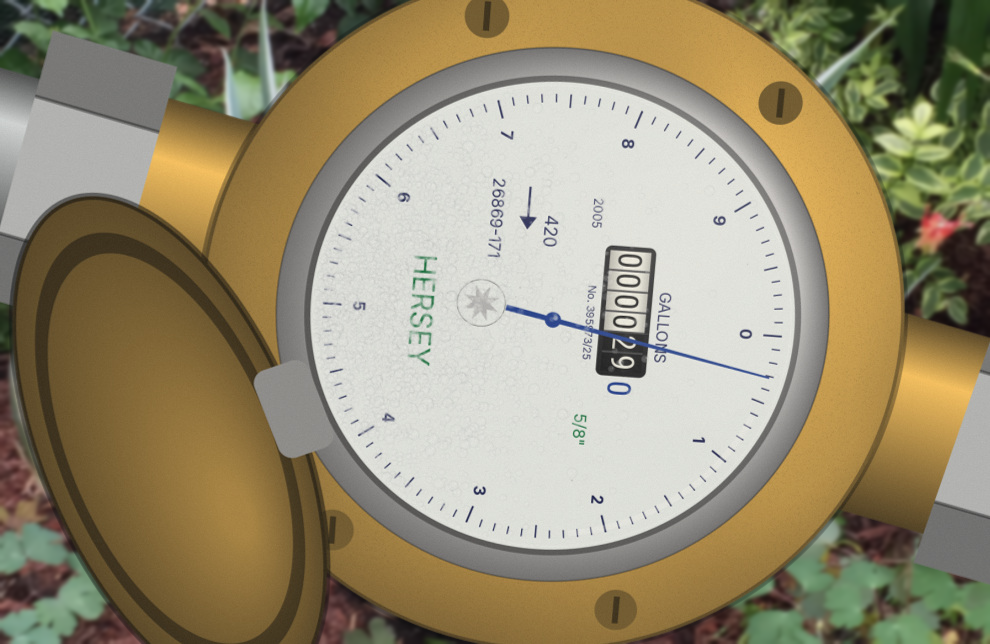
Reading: value=290.3 unit=gal
